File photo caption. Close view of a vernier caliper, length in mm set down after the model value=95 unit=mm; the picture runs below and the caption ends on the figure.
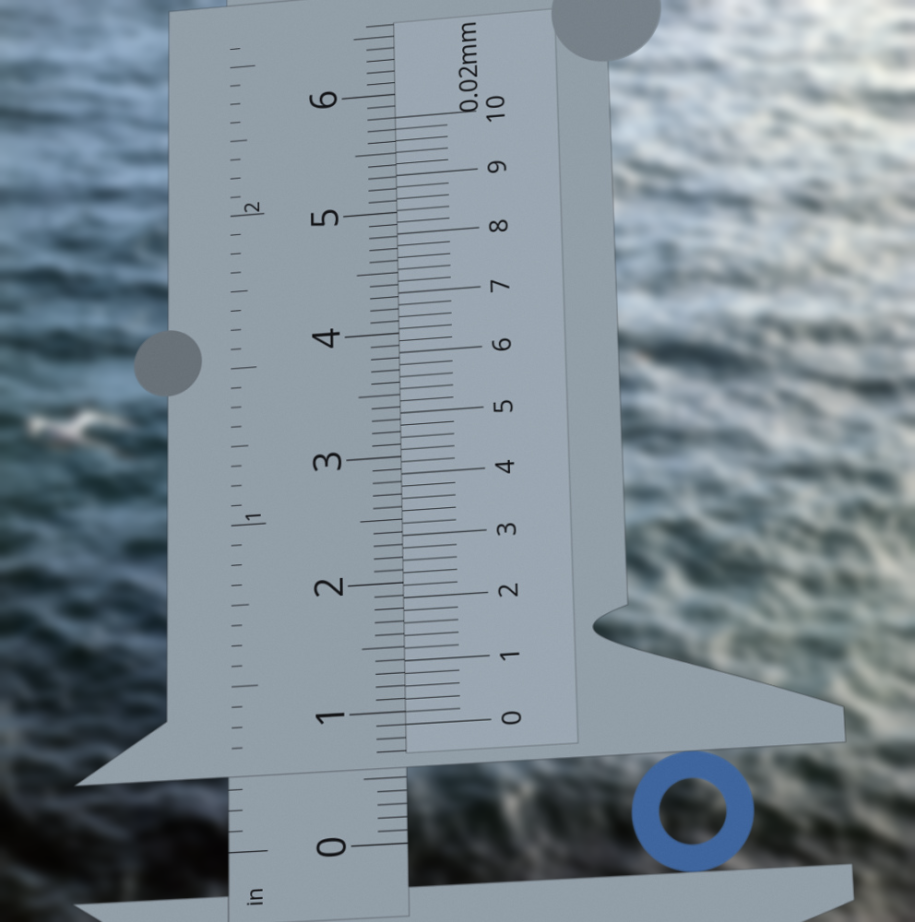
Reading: value=9.0 unit=mm
